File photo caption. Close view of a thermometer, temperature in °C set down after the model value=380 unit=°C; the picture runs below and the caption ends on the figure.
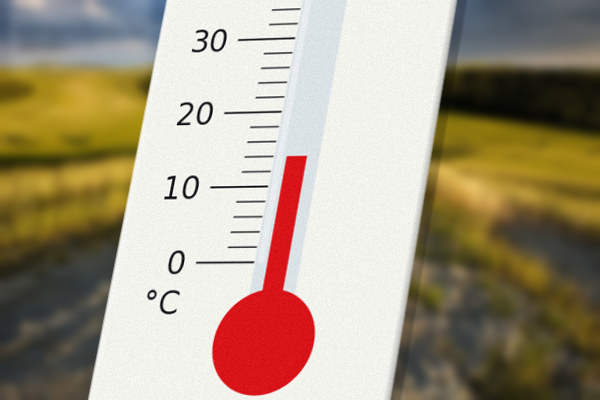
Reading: value=14 unit=°C
